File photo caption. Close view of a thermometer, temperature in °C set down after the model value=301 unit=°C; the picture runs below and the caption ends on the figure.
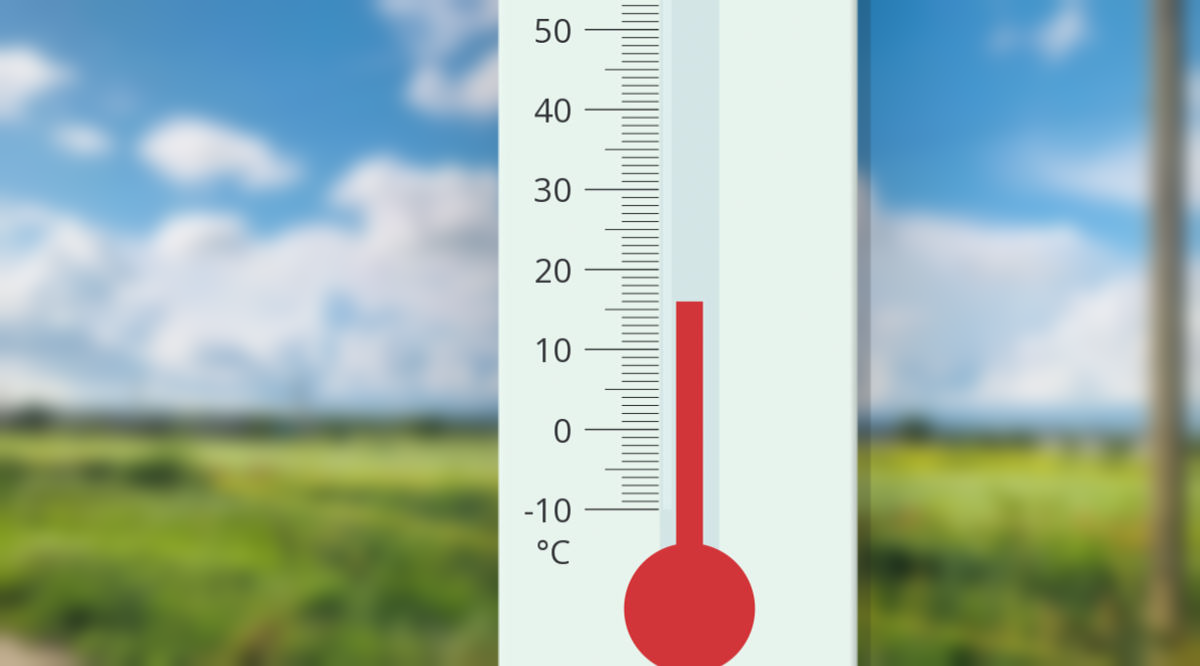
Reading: value=16 unit=°C
